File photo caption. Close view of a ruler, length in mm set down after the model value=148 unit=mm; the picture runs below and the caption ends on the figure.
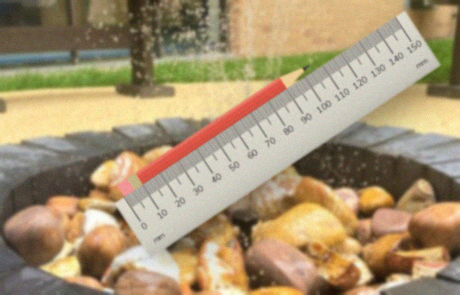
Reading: value=105 unit=mm
